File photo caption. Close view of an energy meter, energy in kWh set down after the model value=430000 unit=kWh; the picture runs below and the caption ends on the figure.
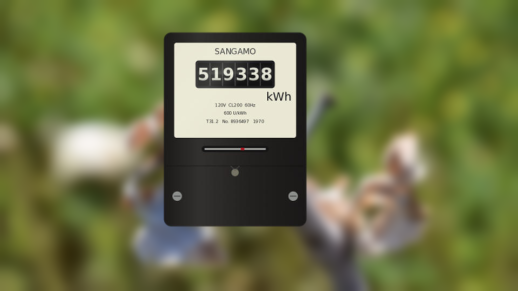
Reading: value=519338 unit=kWh
